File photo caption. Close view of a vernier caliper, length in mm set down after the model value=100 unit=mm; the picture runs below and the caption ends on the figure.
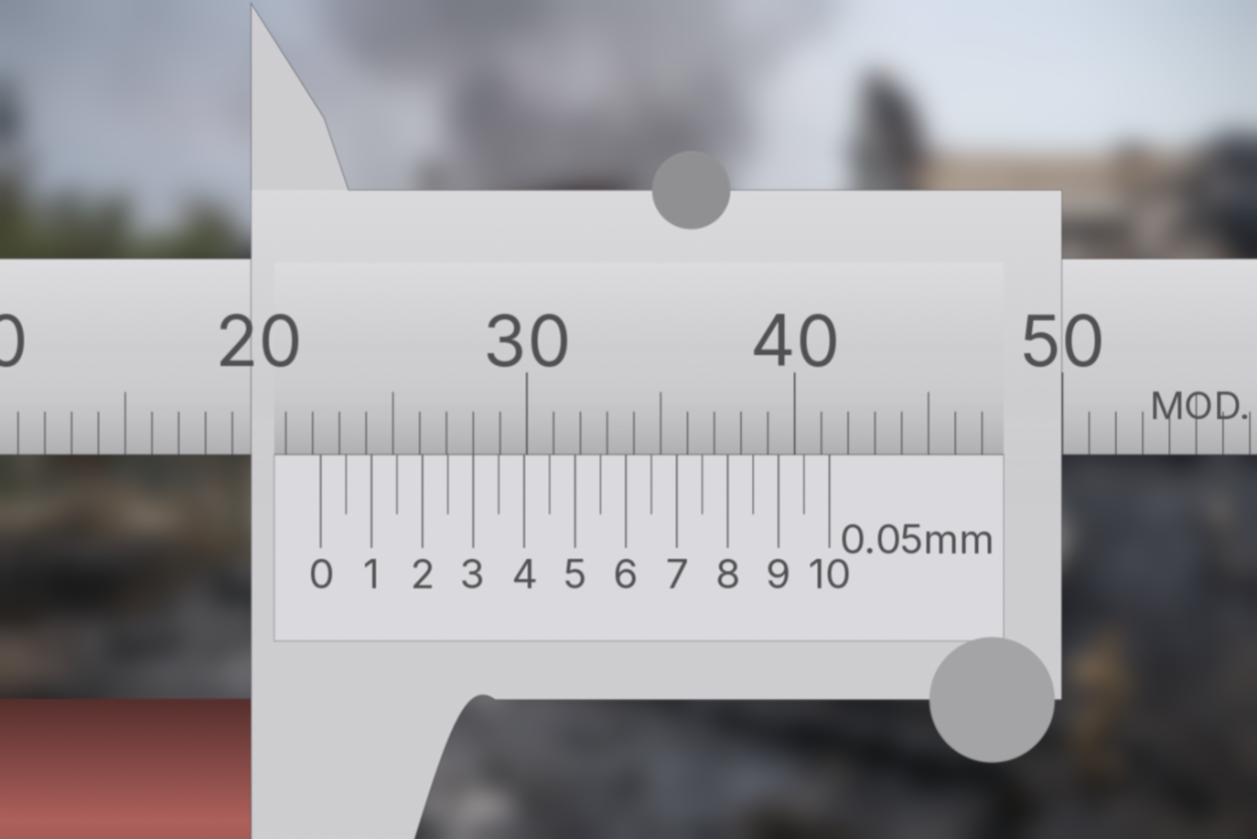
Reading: value=22.30 unit=mm
